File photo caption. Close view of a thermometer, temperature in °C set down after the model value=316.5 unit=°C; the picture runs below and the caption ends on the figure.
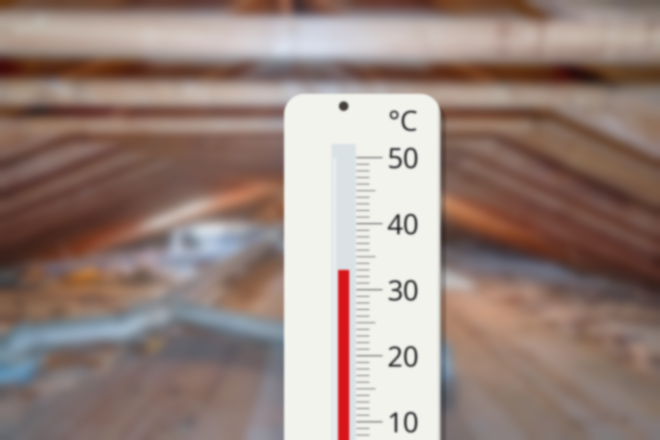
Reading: value=33 unit=°C
